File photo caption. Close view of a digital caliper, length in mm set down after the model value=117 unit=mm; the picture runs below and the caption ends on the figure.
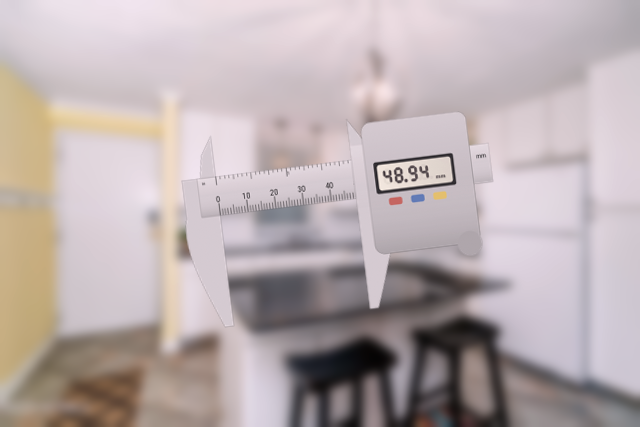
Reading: value=48.94 unit=mm
